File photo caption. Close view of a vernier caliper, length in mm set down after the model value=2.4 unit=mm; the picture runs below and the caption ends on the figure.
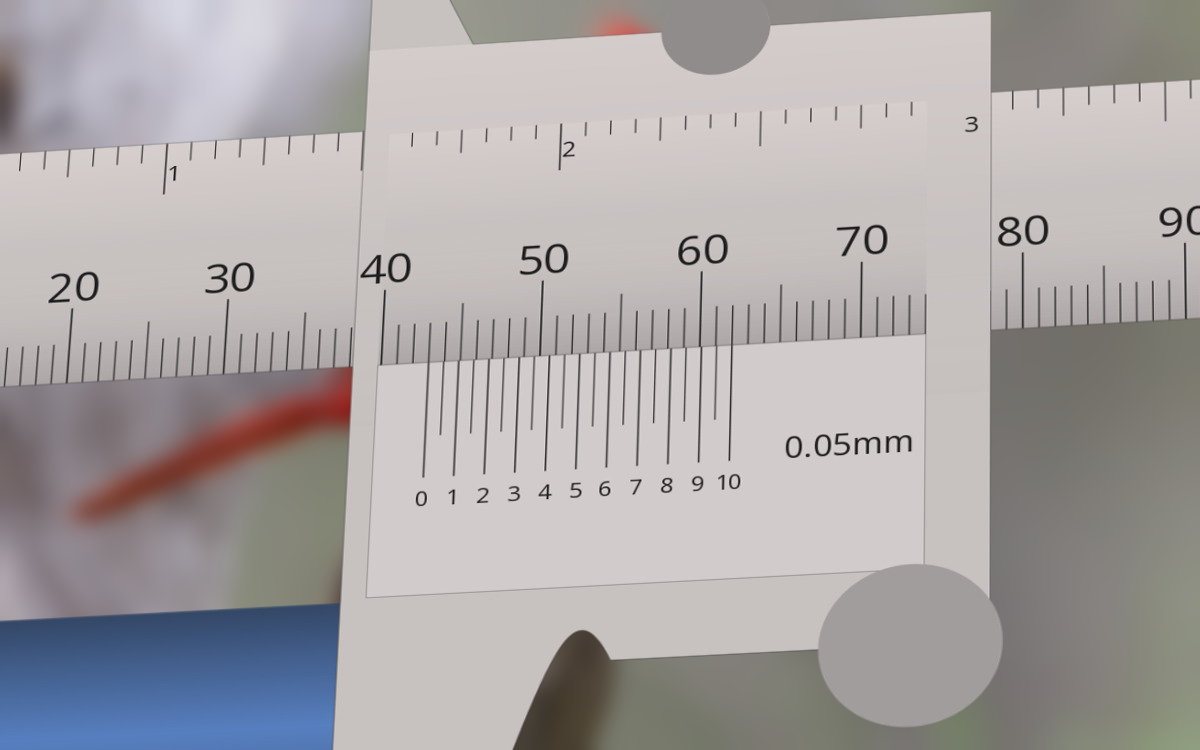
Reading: value=43.0 unit=mm
